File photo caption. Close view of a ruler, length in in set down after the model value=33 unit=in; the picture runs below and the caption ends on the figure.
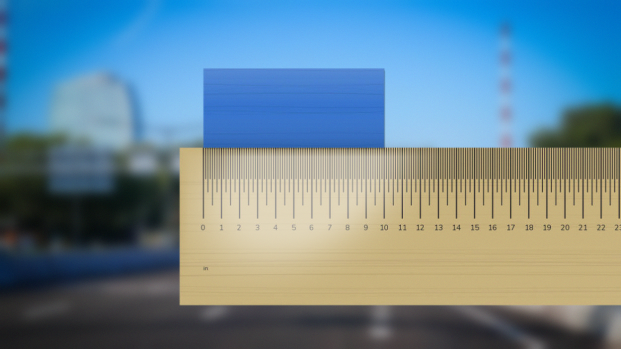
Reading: value=10 unit=in
